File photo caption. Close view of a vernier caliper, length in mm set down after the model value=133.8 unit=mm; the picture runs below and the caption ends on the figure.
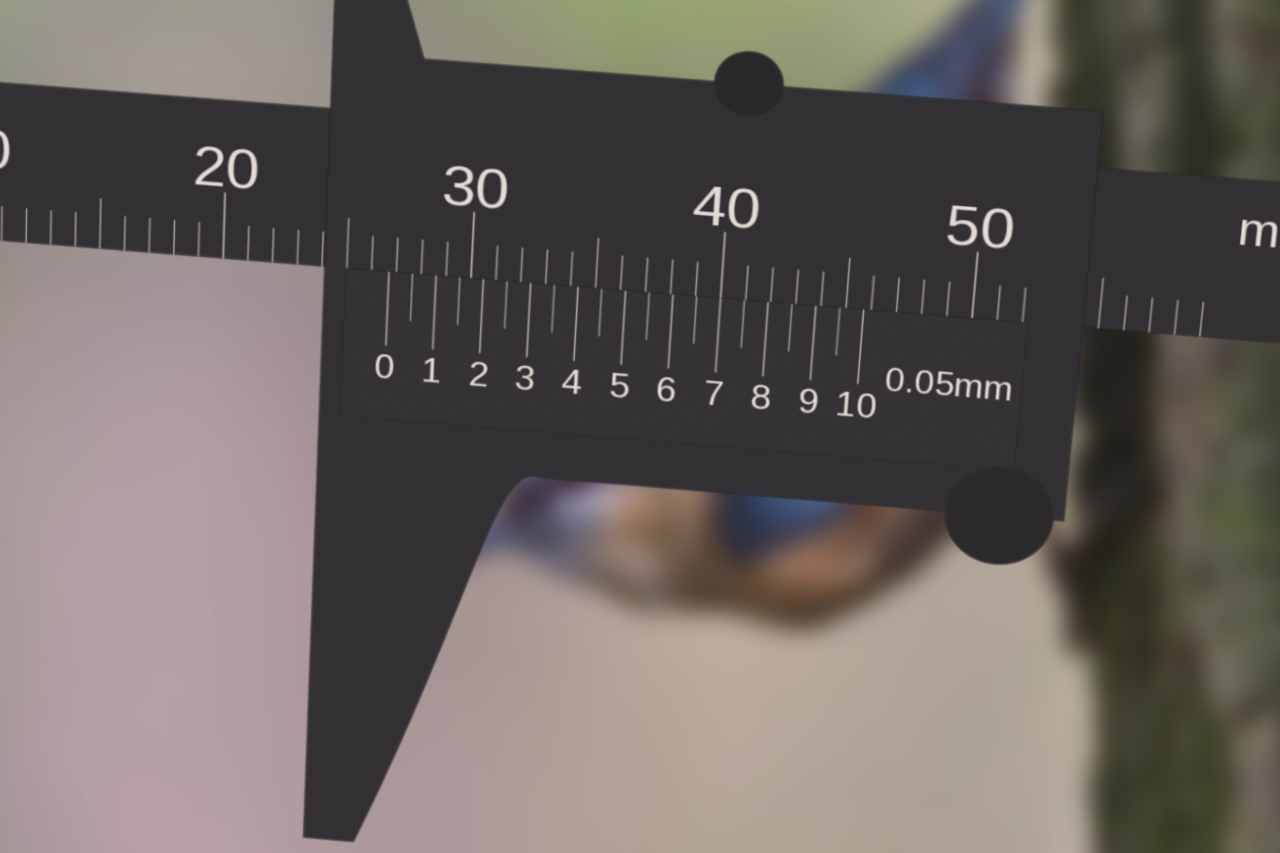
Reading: value=26.7 unit=mm
